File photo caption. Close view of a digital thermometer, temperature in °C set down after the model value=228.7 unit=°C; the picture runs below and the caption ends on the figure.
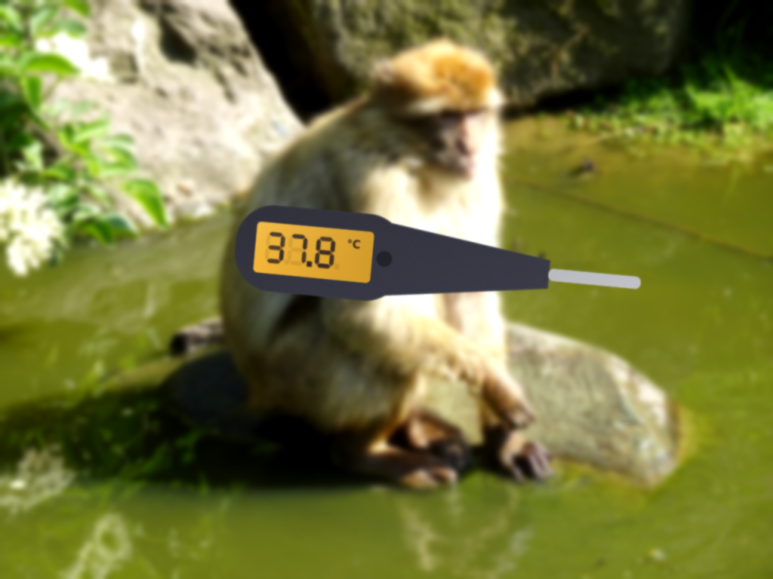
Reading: value=37.8 unit=°C
